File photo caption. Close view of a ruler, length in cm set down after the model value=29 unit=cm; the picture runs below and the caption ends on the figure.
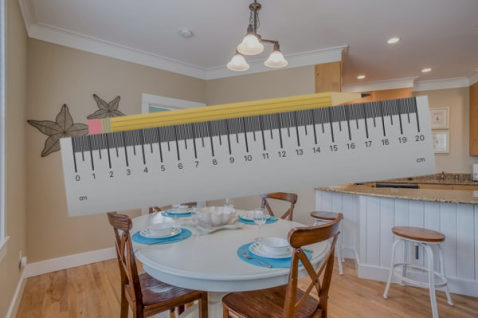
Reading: value=16.5 unit=cm
